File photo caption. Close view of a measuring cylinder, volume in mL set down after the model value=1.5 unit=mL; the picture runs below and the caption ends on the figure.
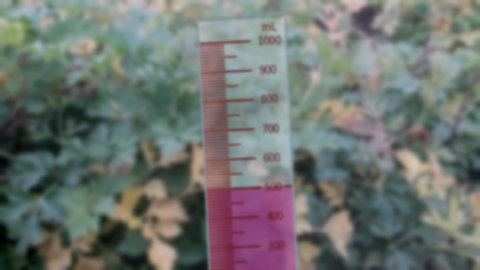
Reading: value=500 unit=mL
